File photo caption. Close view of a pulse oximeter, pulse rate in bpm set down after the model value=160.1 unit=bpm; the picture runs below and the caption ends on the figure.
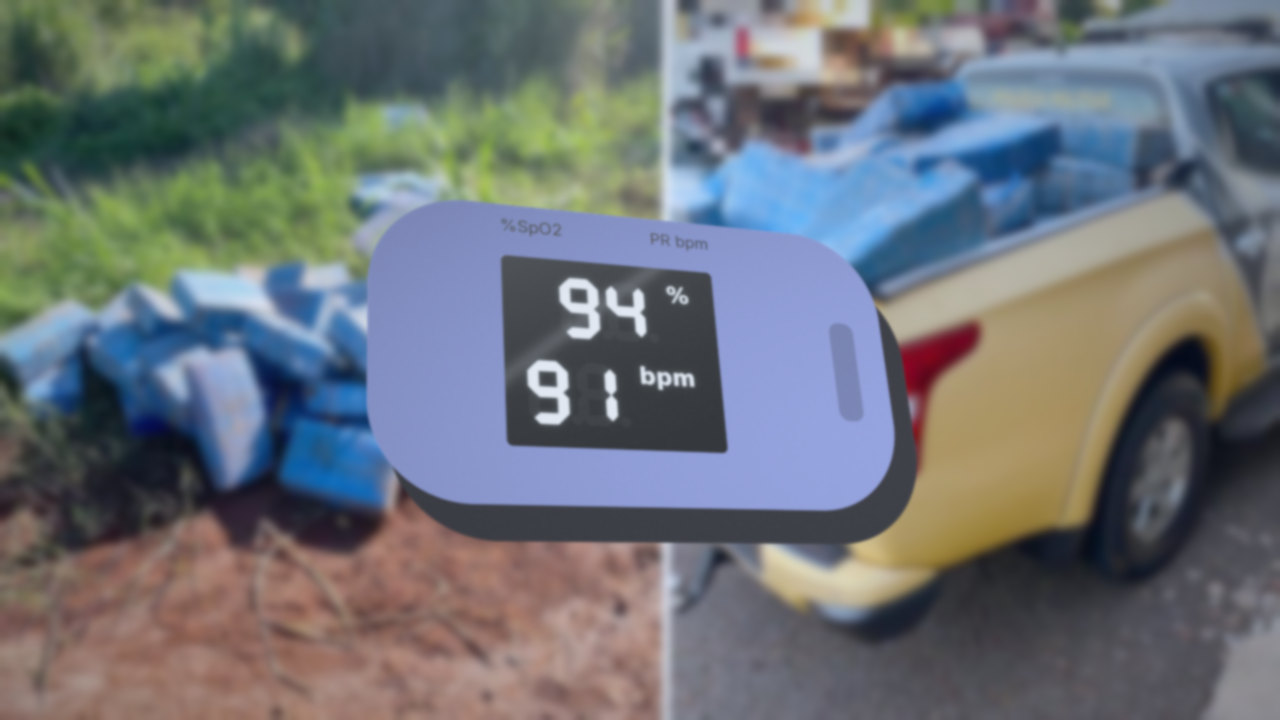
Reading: value=91 unit=bpm
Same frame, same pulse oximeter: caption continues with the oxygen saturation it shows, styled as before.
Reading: value=94 unit=%
